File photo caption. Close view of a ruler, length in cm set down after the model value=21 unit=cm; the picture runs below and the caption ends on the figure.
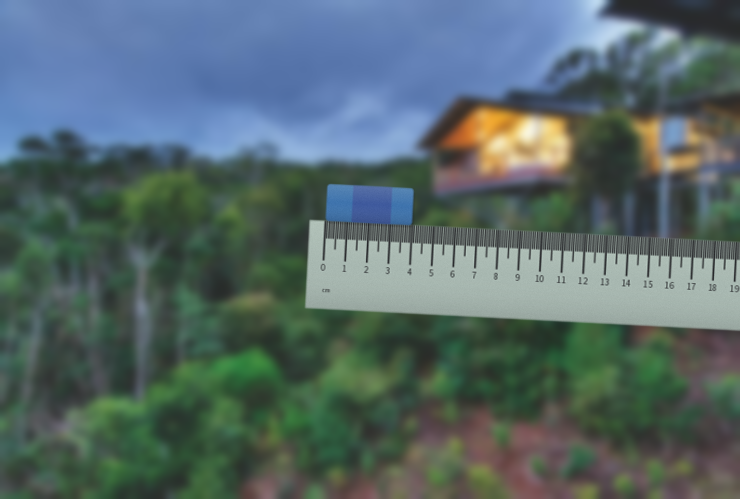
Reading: value=4 unit=cm
